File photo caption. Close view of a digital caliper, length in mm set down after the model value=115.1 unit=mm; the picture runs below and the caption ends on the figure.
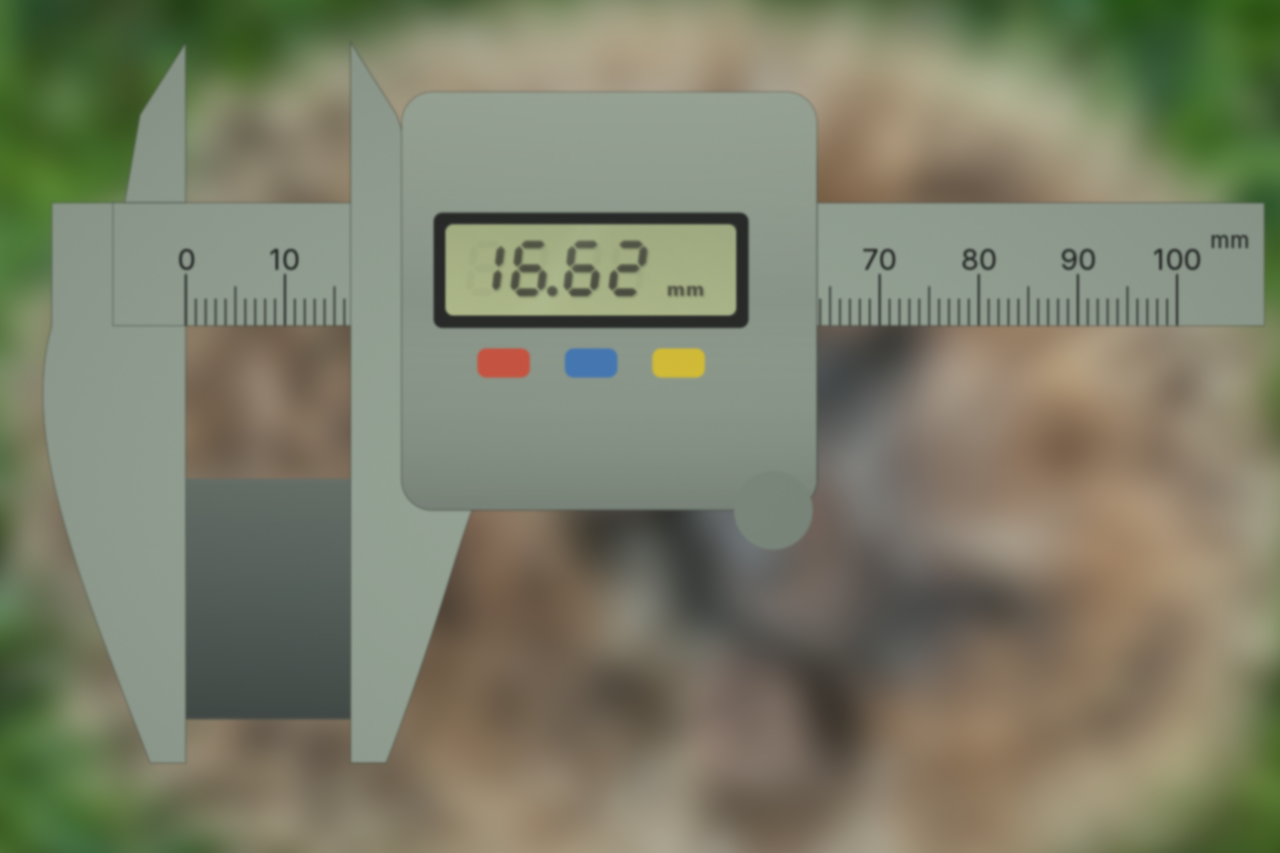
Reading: value=16.62 unit=mm
